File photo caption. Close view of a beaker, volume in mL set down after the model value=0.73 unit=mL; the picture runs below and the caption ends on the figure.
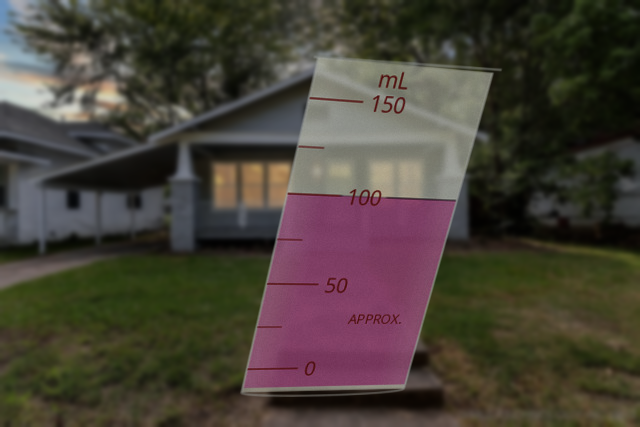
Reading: value=100 unit=mL
